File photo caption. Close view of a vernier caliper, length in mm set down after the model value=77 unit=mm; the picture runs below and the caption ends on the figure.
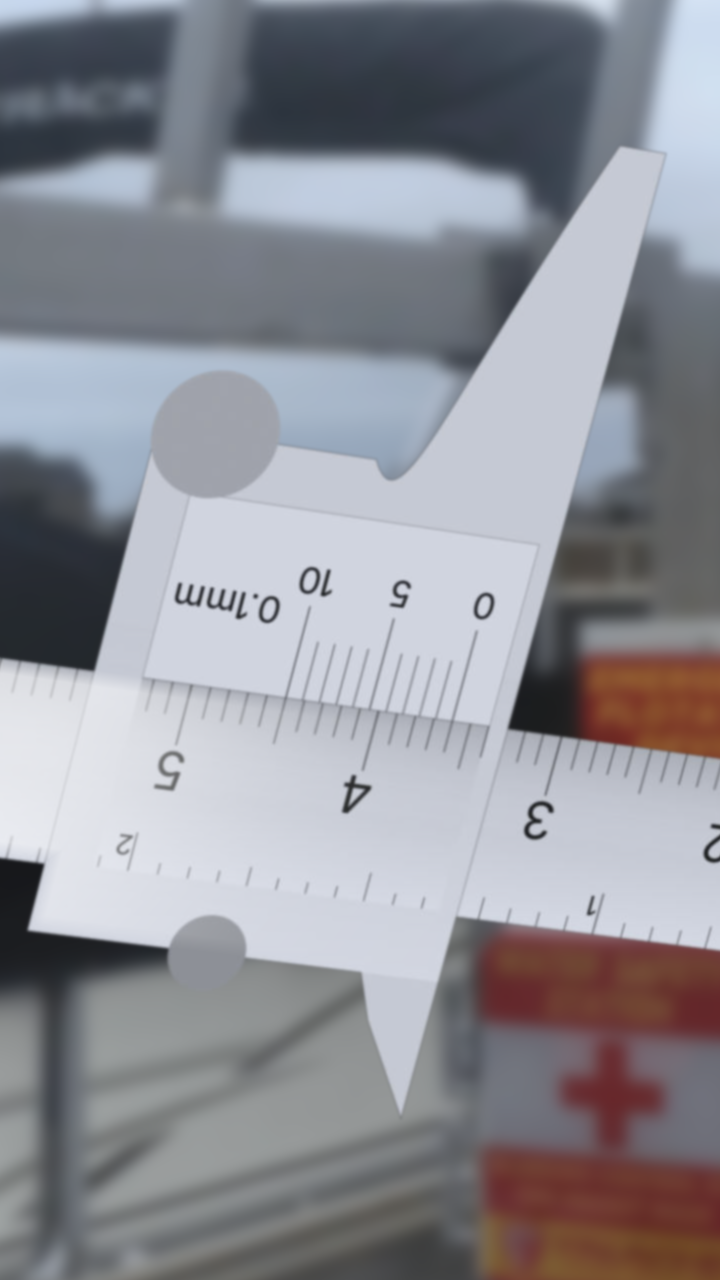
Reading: value=36.0 unit=mm
